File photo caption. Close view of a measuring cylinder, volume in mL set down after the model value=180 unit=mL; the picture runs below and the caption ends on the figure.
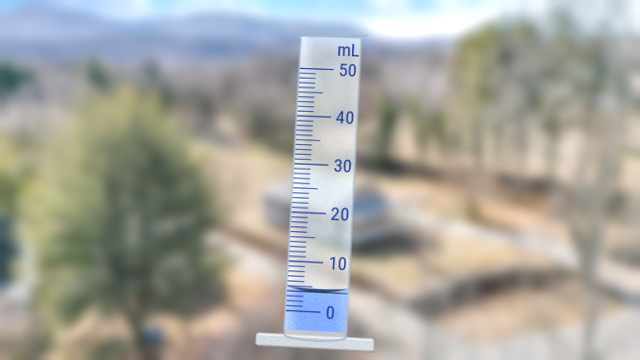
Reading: value=4 unit=mL
